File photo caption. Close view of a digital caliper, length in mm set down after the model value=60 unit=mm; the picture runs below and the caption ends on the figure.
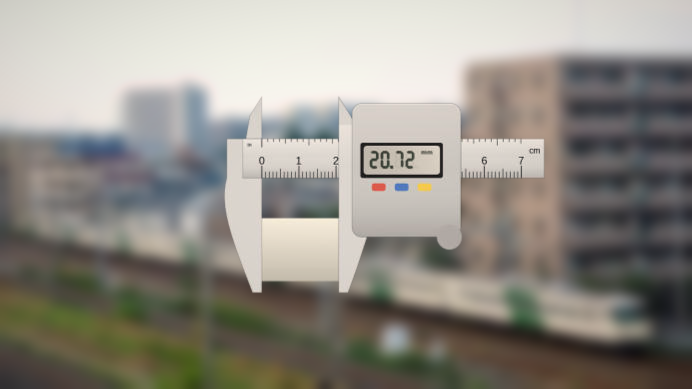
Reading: value=20.72 unit=mm
